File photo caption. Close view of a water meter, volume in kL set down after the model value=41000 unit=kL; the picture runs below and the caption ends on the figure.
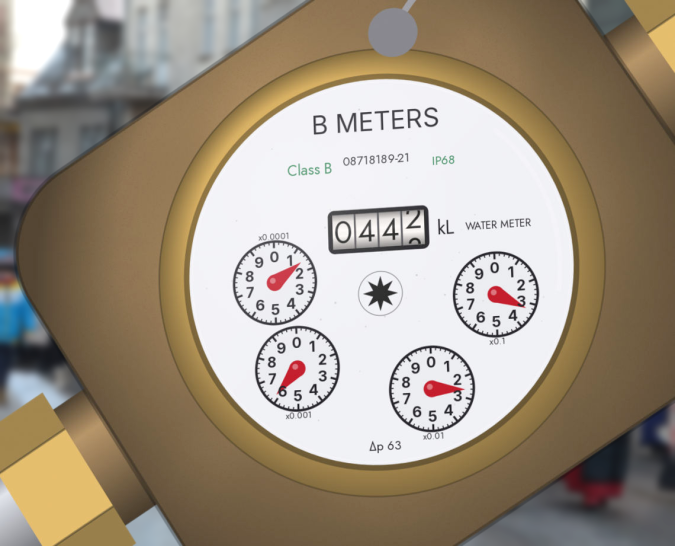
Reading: value=442.3261 unit=kL
